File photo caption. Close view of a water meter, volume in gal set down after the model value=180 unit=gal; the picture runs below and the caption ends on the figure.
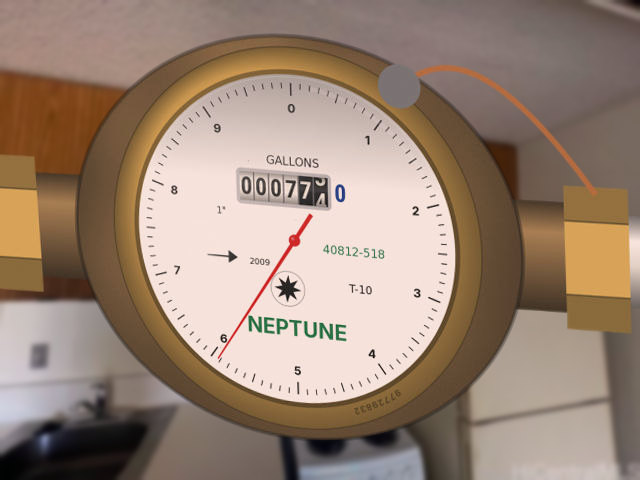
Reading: value=7735.9 unit=gal
